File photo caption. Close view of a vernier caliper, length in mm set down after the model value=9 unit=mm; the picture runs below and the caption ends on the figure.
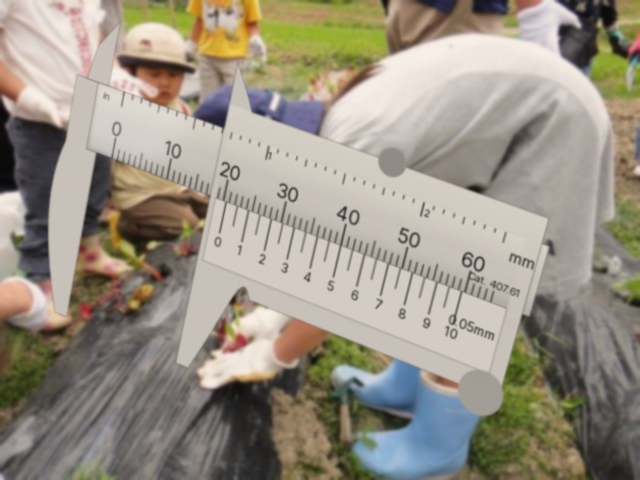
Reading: value=20.5 unit=mm
